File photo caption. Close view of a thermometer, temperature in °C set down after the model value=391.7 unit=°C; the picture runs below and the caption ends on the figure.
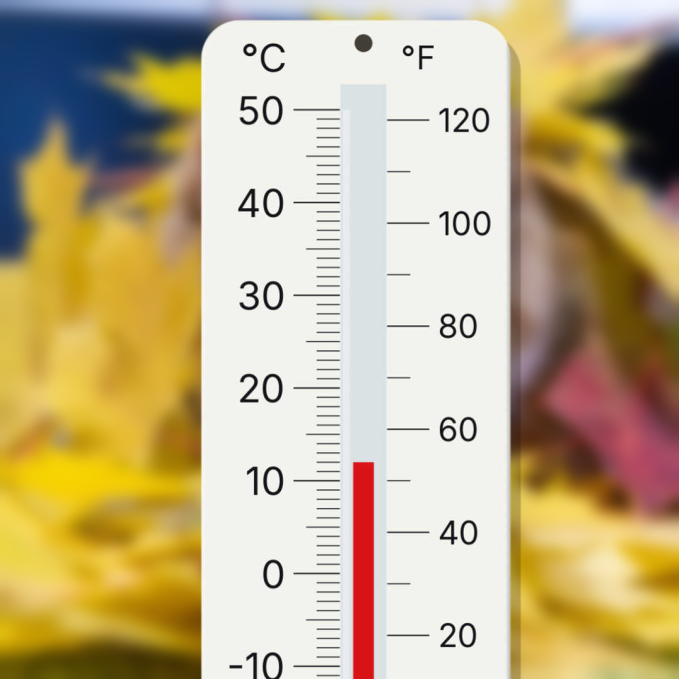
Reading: value=12 unit=°C
